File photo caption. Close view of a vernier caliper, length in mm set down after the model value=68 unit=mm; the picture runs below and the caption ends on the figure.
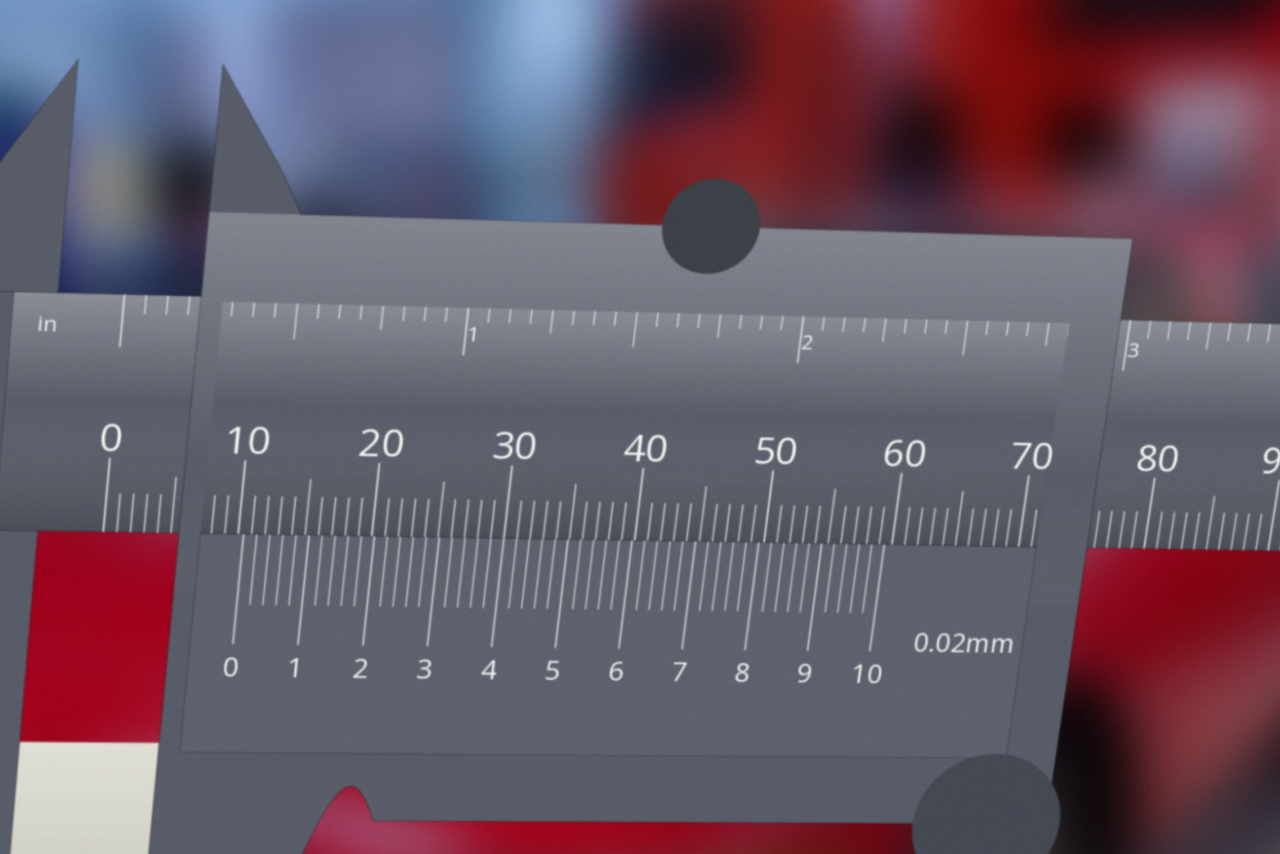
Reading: value=10.4 unit=mm
